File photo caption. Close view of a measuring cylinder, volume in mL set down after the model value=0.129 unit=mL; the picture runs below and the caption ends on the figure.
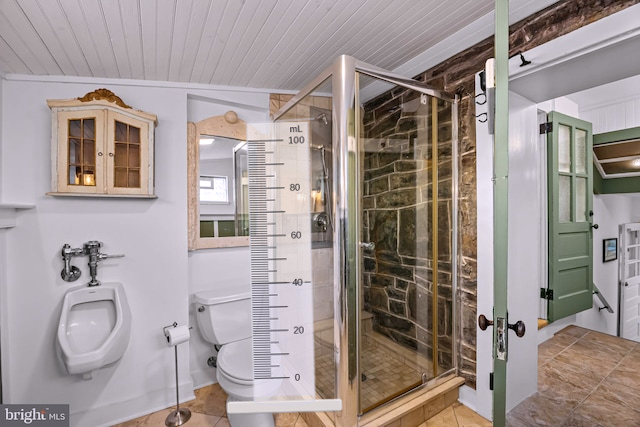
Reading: value=40 unit=mL
